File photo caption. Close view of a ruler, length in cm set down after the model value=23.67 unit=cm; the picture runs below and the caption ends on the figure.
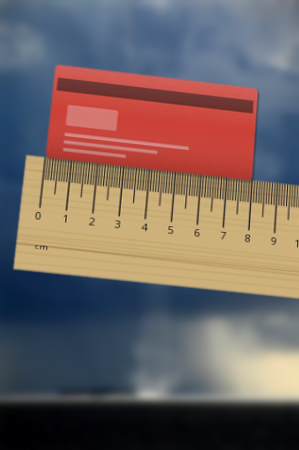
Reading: value=8 unit=cm
